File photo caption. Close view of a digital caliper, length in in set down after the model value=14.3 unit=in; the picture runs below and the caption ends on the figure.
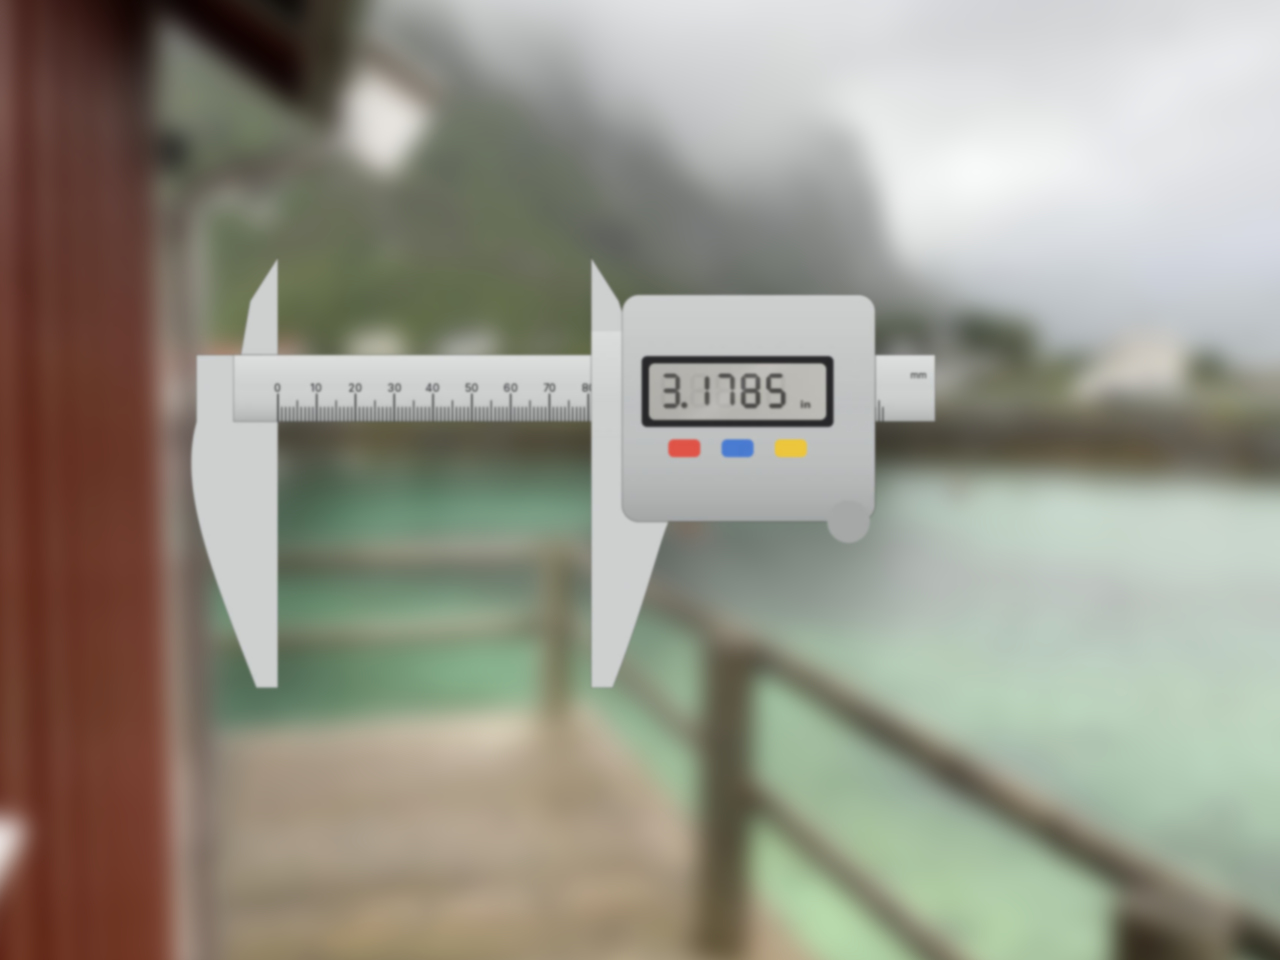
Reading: value=3.1785 unit=in
